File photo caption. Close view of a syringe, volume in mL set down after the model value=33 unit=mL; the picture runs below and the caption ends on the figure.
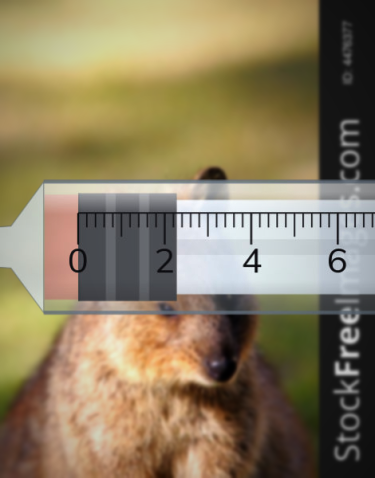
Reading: value=0 unit=mL
